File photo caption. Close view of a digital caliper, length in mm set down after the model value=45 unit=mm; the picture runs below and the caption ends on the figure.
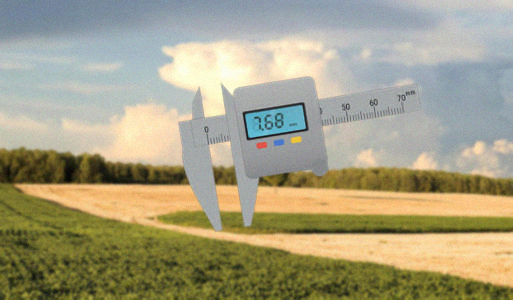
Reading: value=7.68 unit=mm
